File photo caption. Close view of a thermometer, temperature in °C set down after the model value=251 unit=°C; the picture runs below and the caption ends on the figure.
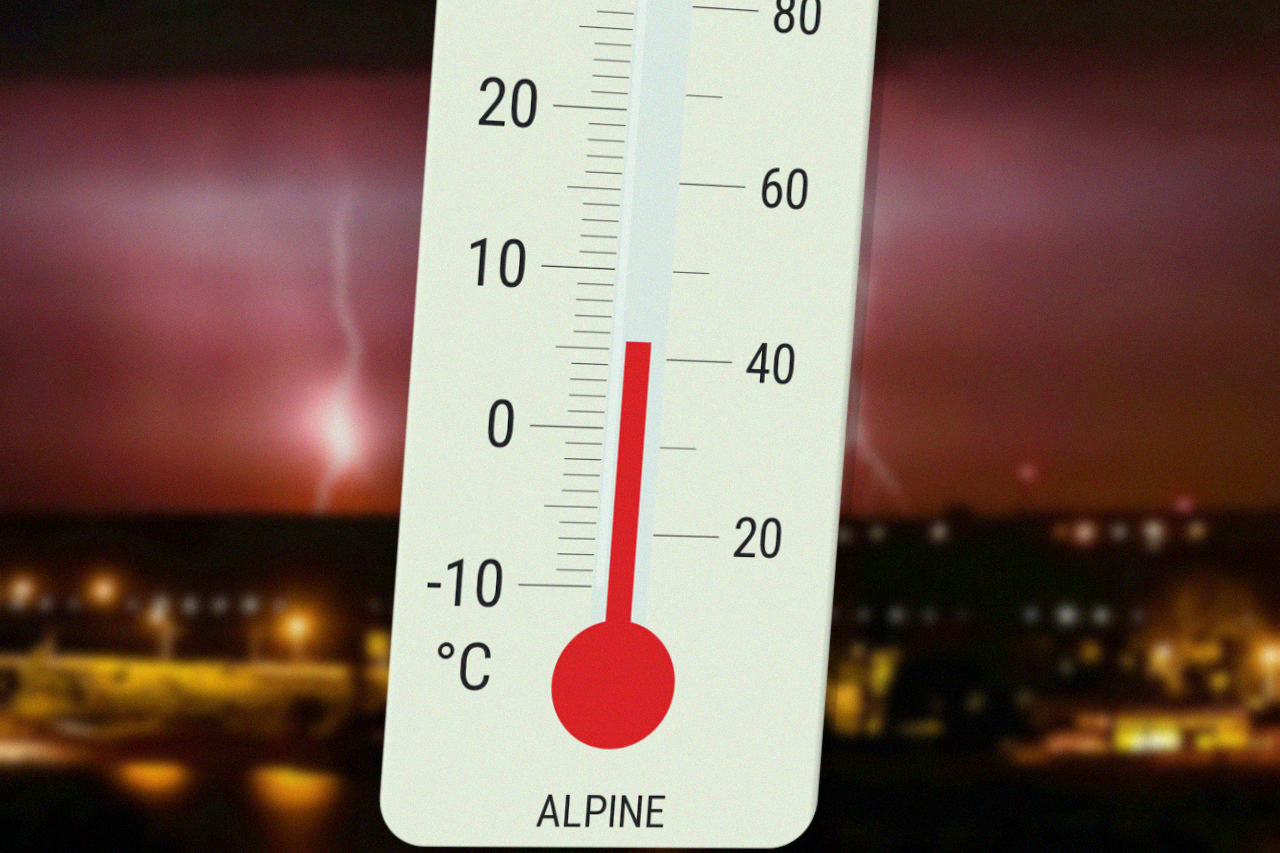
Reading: value=5.5 unit=°C
